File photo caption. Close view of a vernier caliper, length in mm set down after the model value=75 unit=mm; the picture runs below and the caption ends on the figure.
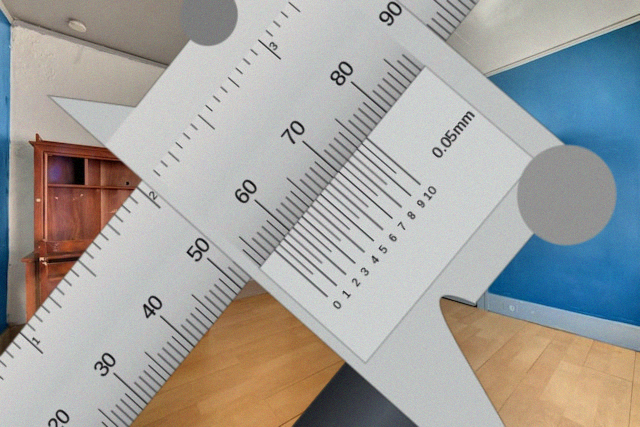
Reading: value=56.8 unit=mm
